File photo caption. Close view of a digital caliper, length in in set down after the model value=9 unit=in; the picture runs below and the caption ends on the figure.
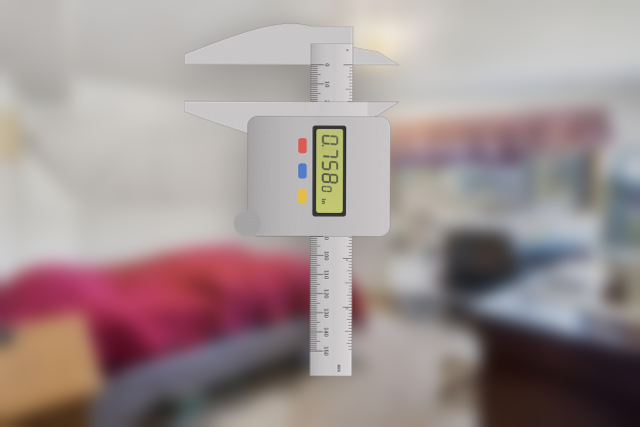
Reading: value=0.7580 unit=in
